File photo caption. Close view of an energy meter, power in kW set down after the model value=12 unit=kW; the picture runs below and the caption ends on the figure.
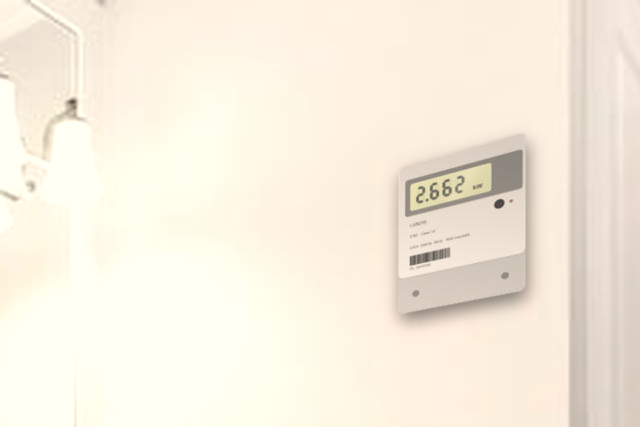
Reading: value=2.662 unit=kW
